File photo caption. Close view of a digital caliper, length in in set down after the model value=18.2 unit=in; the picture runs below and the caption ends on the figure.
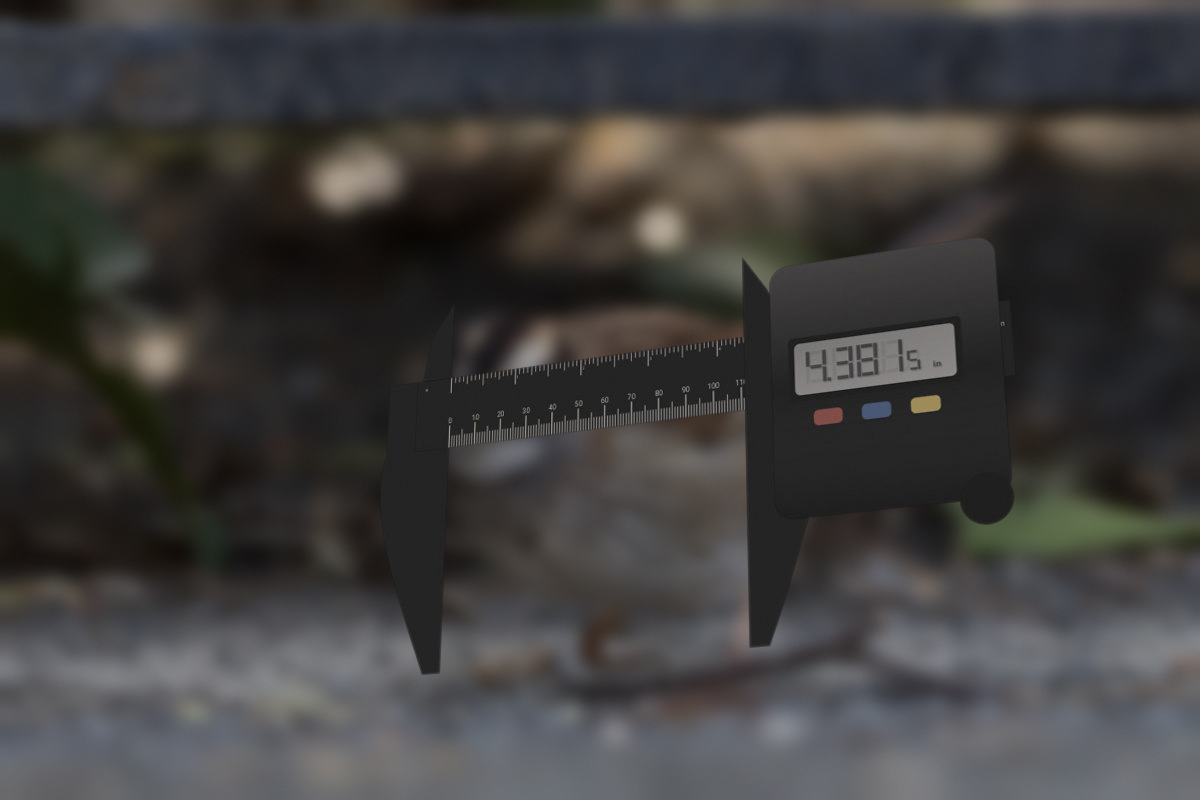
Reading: value=4.3815 unit=in
